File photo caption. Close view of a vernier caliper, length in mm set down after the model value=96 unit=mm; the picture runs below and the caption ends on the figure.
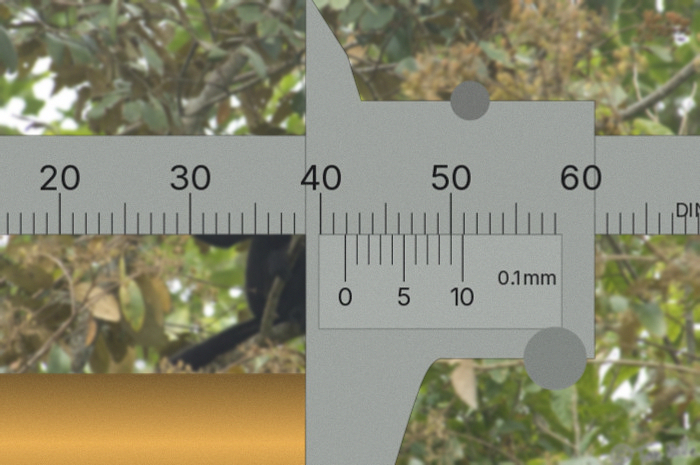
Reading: value=41.9 unit=mm
